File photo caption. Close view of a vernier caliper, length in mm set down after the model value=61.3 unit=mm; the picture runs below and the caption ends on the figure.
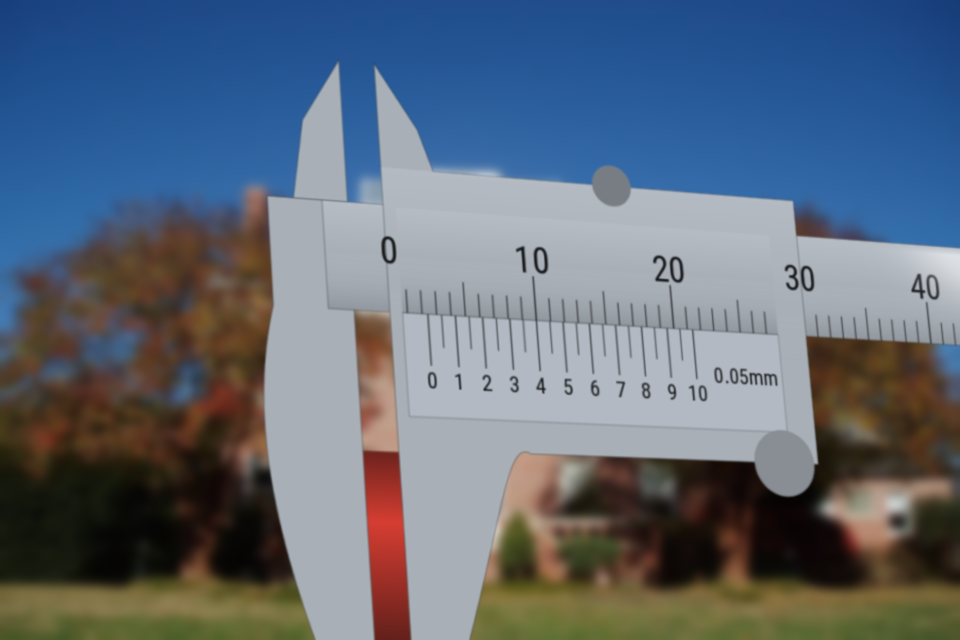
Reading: value=2.4 unit=mm
